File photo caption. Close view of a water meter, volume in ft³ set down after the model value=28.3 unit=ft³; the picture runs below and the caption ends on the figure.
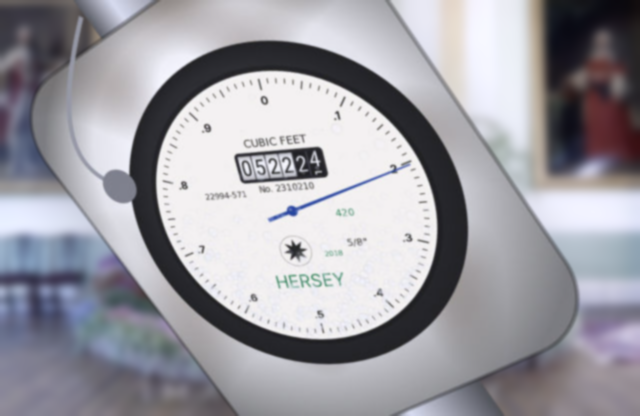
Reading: value=52224.20 unit=ft³
